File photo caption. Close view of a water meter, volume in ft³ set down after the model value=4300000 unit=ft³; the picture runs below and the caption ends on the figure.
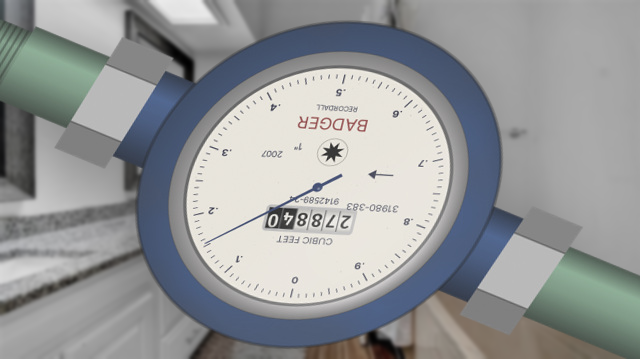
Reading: value=278840.15 unit=ft³
